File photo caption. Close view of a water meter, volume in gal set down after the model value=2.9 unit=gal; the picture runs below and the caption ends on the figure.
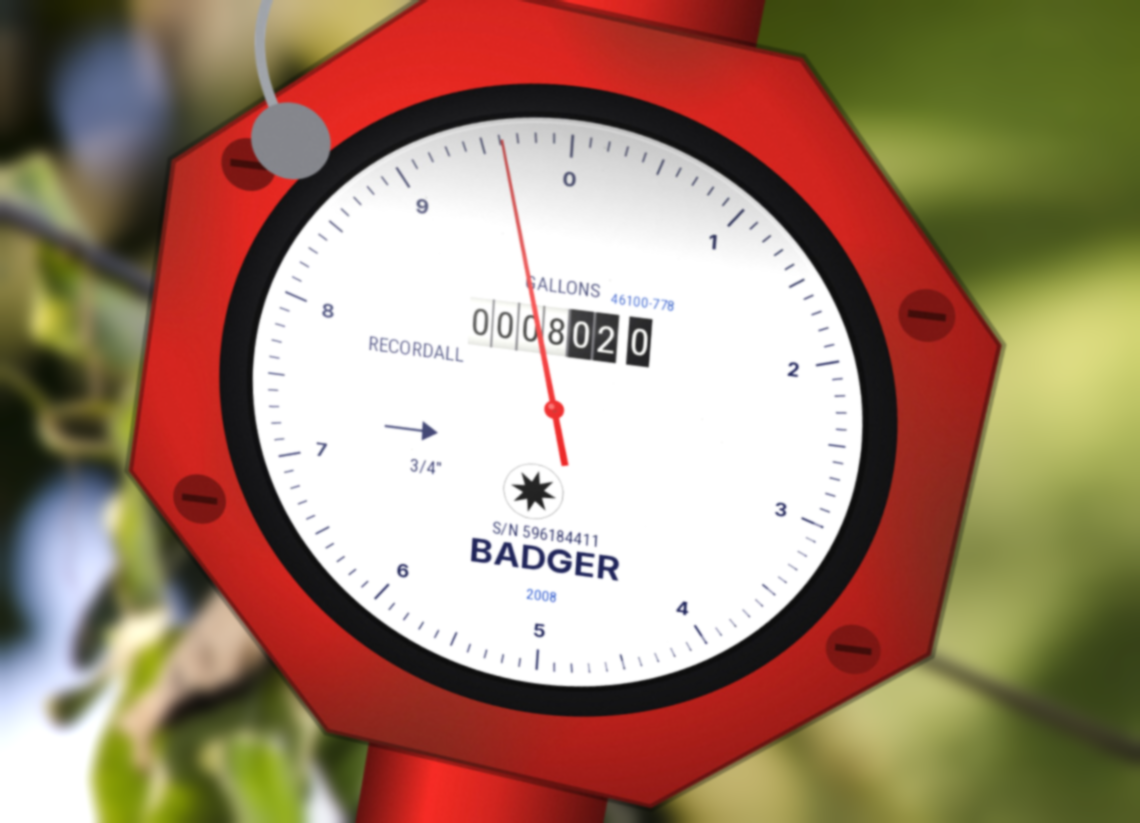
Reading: value=8019.6 unit=gal
